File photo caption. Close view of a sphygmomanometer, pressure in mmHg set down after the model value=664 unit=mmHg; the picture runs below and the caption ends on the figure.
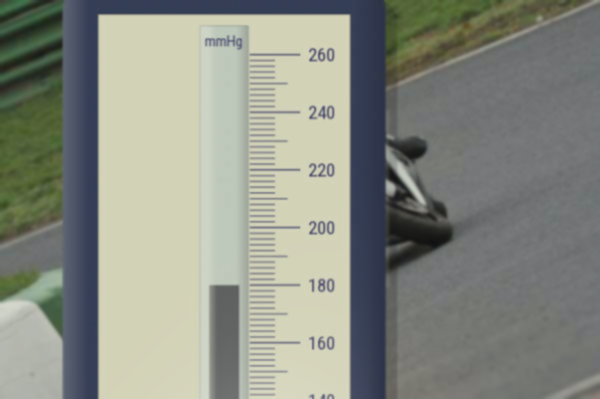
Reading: value=180 unit=mmHg
